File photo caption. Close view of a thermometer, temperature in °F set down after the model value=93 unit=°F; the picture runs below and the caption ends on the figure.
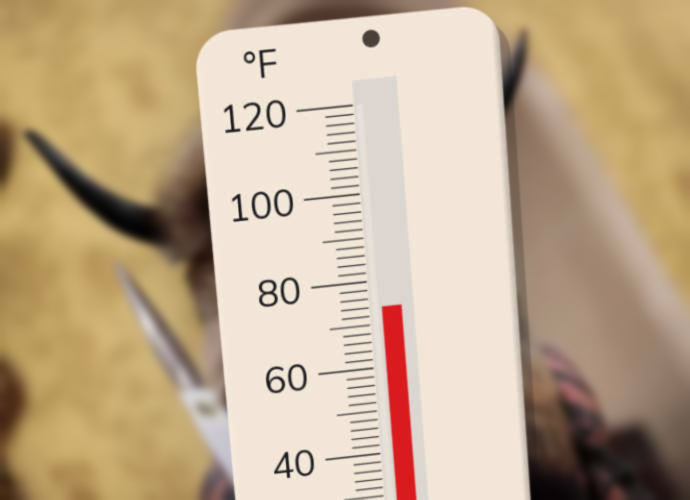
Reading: value=74 unit=°F
